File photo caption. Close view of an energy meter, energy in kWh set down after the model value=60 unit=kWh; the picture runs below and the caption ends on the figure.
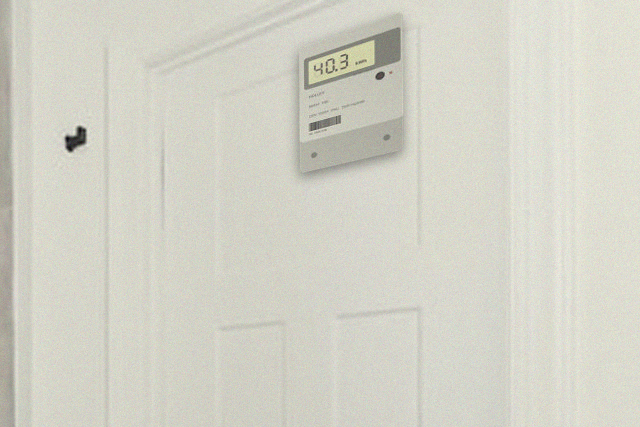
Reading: value=40.3 unit=kWh
